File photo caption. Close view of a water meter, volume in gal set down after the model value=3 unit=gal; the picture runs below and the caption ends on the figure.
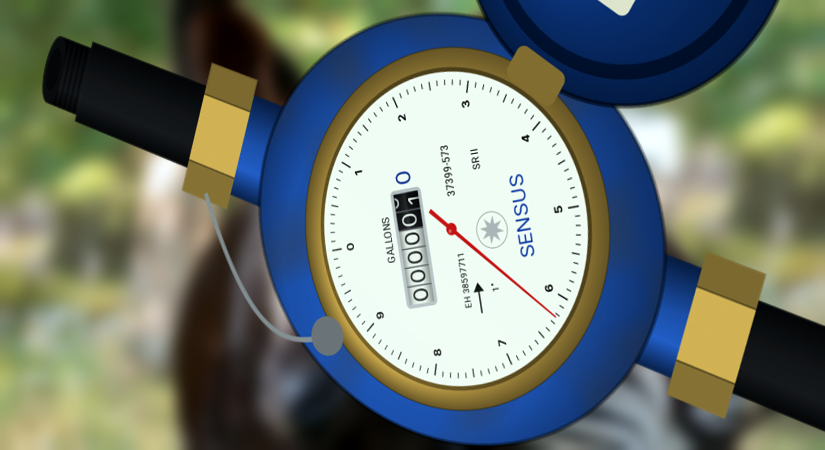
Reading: value=6.2 unit=gal
